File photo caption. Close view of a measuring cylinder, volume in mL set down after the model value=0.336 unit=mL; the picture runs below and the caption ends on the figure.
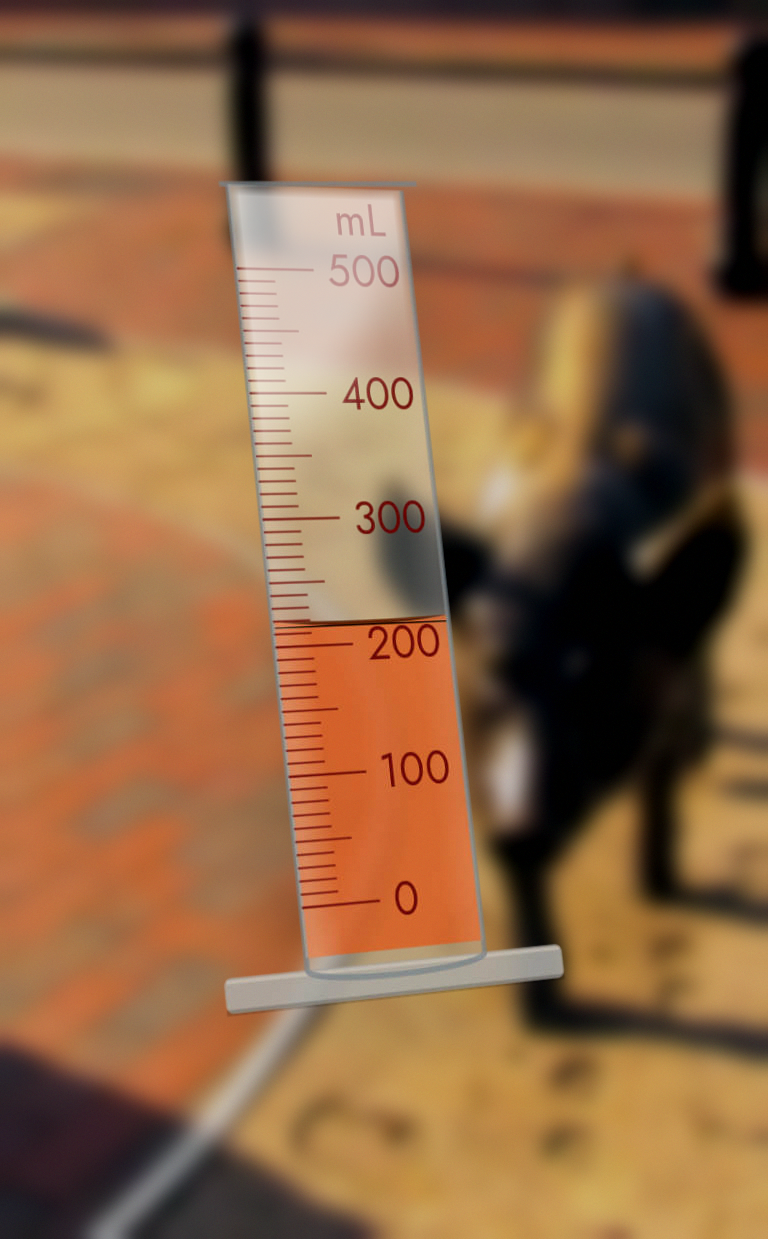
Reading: value=215 unit=mL
